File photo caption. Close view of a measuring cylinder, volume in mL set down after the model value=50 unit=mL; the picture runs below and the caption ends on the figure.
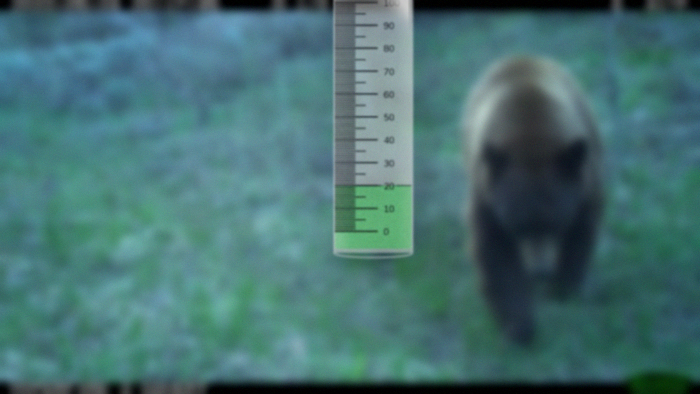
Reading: value=20 unit=mL
